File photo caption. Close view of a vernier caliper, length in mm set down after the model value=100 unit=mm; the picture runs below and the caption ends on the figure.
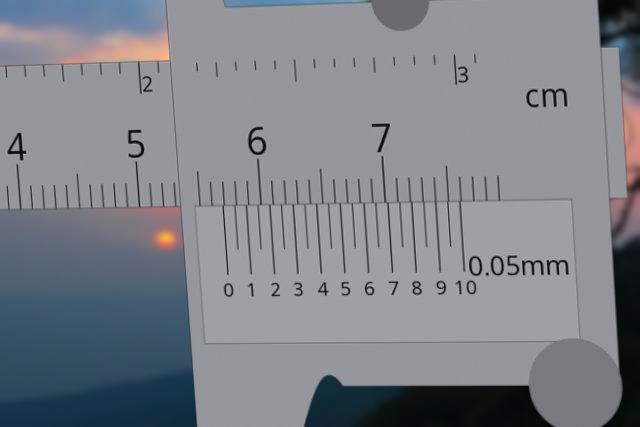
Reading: value=56.9 unit=mm
